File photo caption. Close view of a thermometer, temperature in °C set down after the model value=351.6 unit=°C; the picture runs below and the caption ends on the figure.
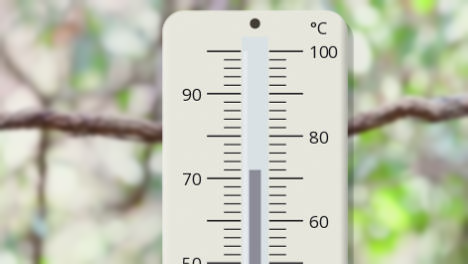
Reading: value=72 unit=°C
